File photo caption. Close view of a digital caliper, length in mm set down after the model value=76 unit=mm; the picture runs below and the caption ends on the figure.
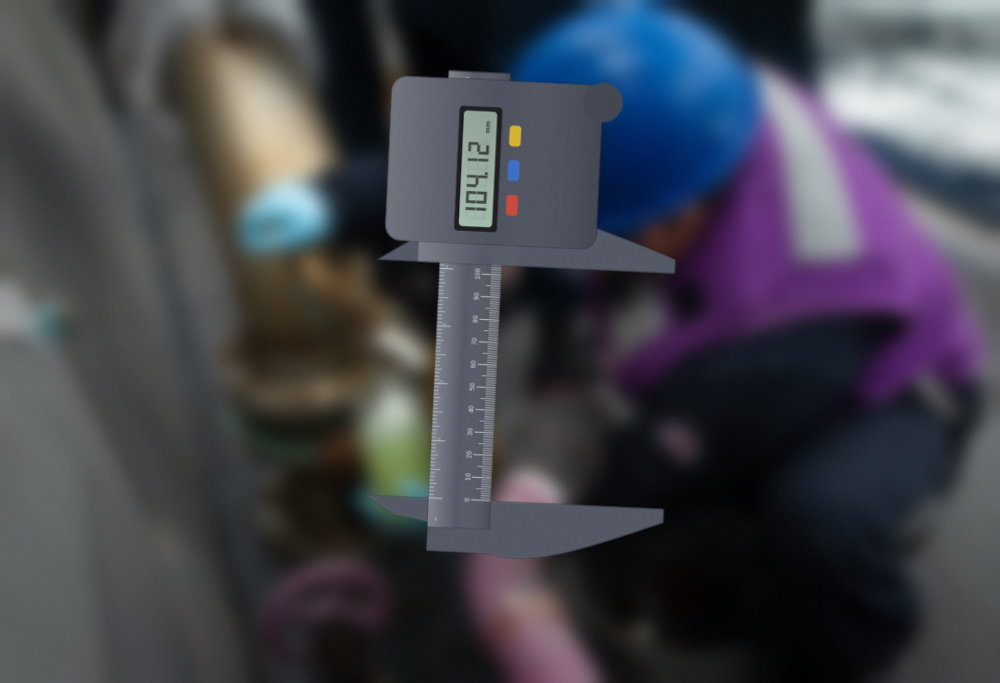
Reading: value=104.12 unit=mm
